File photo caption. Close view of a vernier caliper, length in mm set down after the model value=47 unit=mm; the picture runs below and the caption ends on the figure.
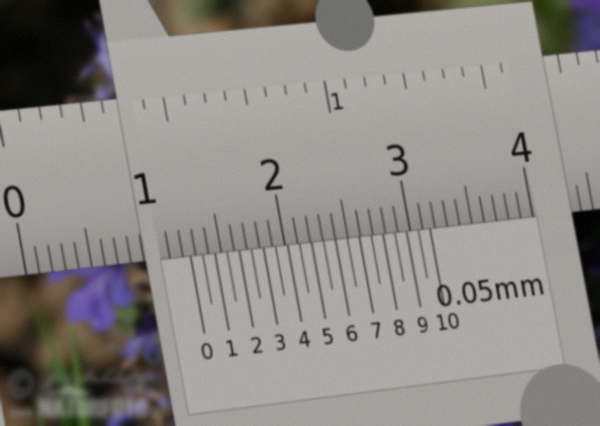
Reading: value=12.6 unit=mm
